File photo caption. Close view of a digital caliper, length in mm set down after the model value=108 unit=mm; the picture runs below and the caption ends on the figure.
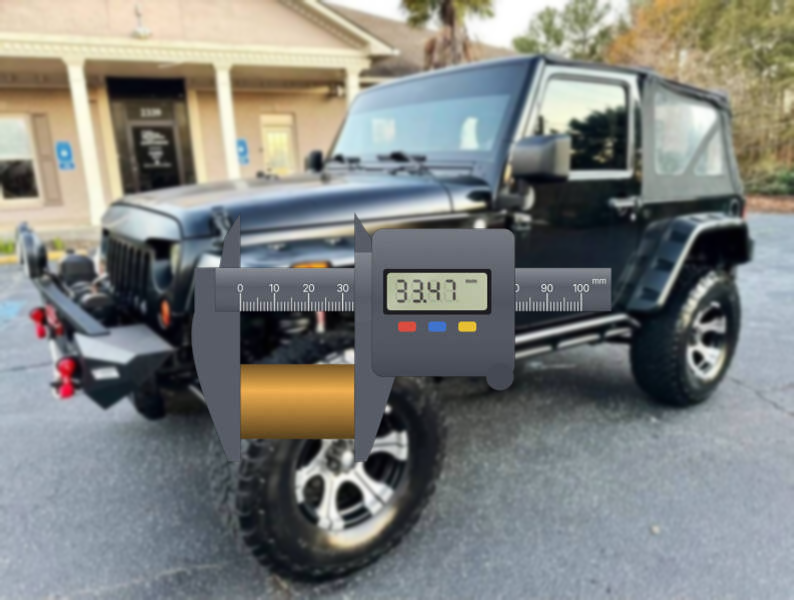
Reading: value=33.47 unit=mm
